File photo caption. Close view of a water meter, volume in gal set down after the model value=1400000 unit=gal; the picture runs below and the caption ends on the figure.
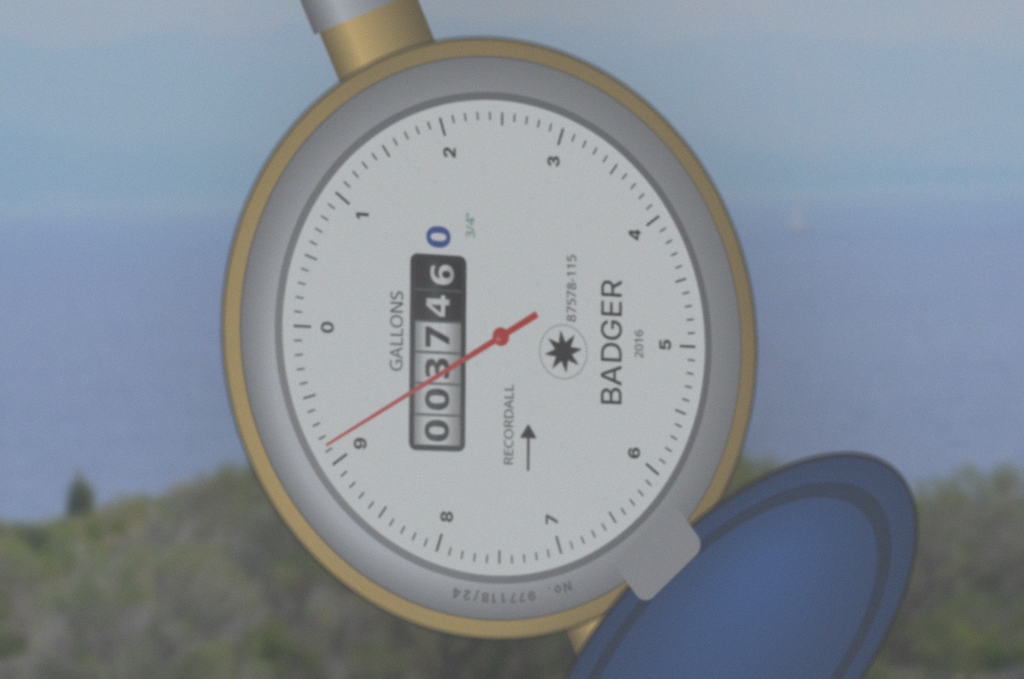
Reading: value=37459.1 unit=gal
